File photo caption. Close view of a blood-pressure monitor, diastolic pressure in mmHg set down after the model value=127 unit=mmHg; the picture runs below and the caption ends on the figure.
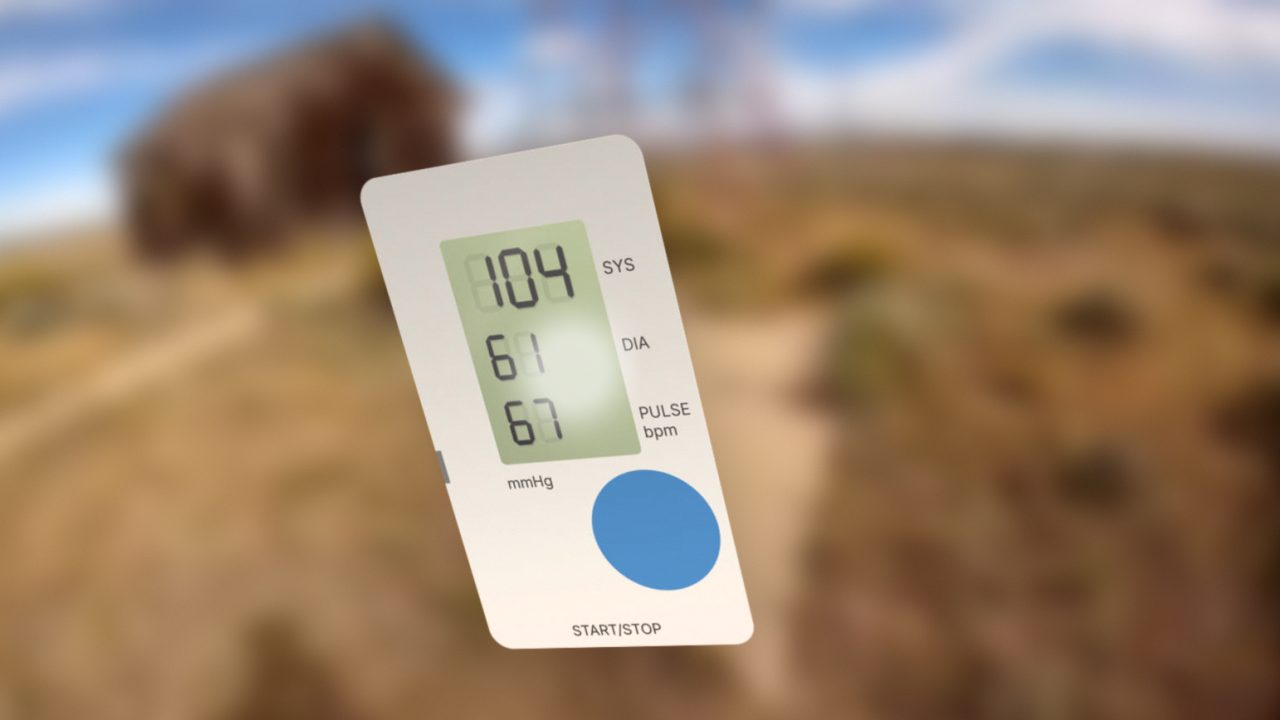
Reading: value=61 unit=mmHg
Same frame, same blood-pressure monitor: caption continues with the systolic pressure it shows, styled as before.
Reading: value=104 unit=mmHg
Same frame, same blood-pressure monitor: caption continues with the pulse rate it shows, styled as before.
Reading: value=67 unit=bpm
